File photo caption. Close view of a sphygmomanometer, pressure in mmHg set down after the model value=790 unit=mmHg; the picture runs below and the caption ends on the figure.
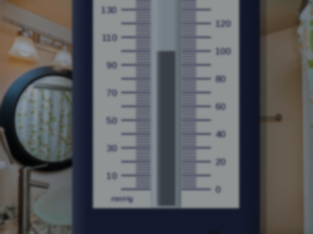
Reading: value=100 unit=mmHg
